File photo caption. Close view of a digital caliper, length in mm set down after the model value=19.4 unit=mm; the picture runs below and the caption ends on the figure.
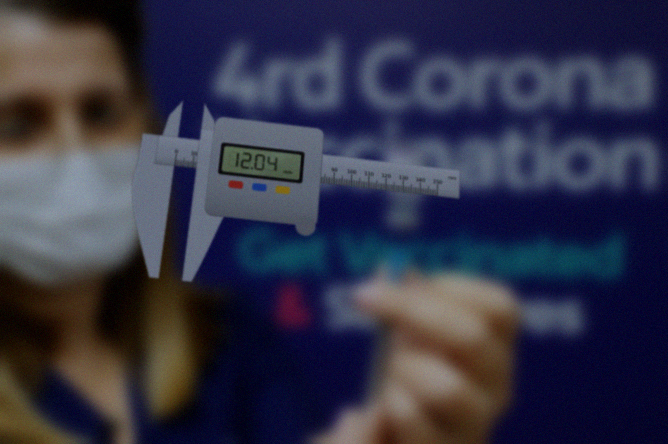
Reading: value=12.04 unit=mm
